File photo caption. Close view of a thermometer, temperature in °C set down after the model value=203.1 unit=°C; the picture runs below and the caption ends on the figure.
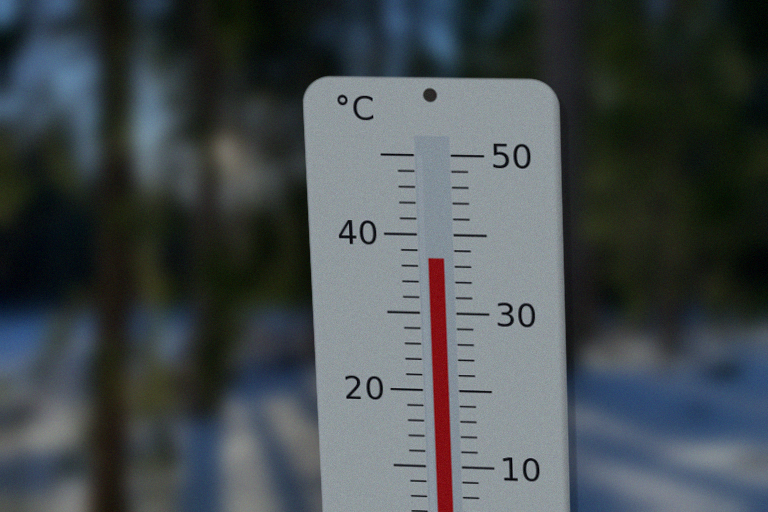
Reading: value=37 unit=°C
